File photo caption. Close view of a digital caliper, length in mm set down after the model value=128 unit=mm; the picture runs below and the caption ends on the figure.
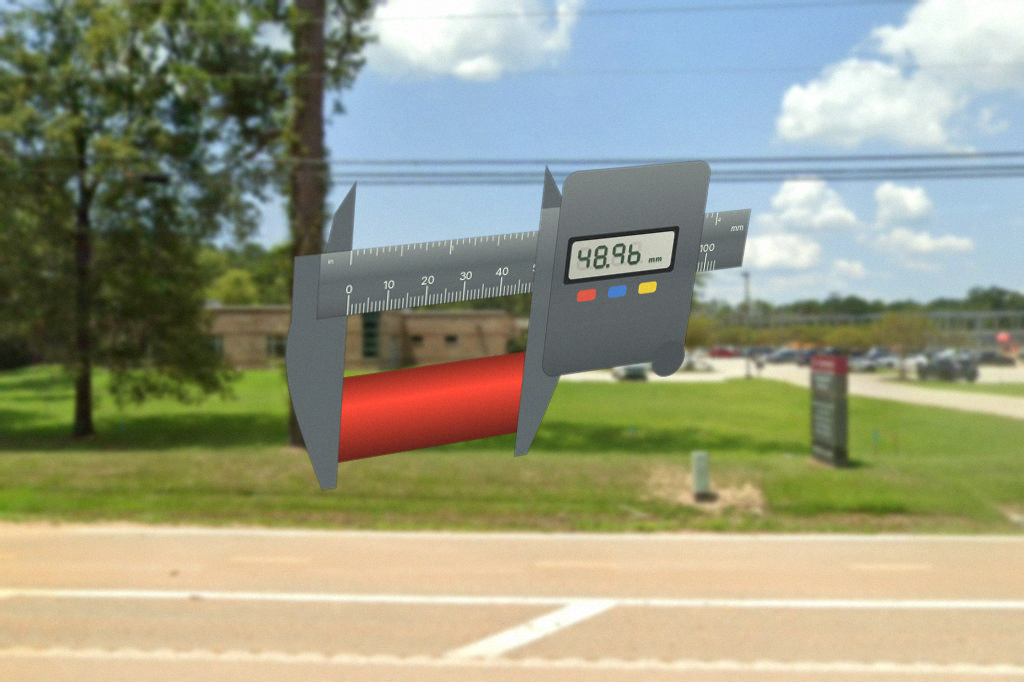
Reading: value=48.96 unit=mm
